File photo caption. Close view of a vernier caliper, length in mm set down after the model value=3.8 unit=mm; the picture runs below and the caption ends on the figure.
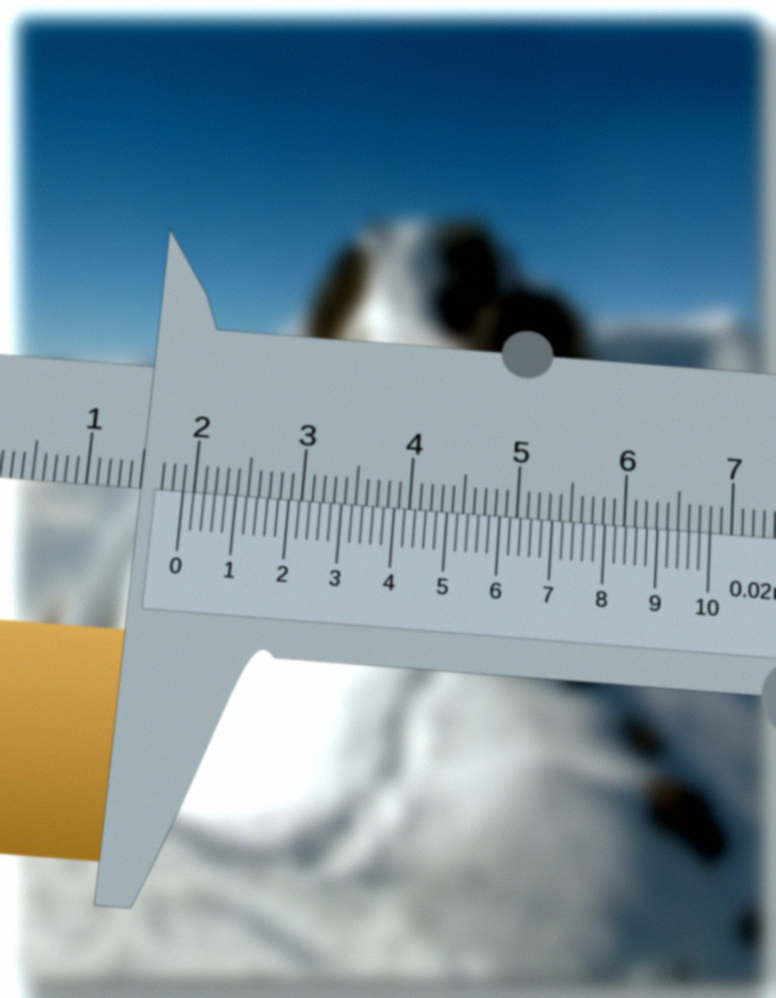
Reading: value=19.0 unit=mm
